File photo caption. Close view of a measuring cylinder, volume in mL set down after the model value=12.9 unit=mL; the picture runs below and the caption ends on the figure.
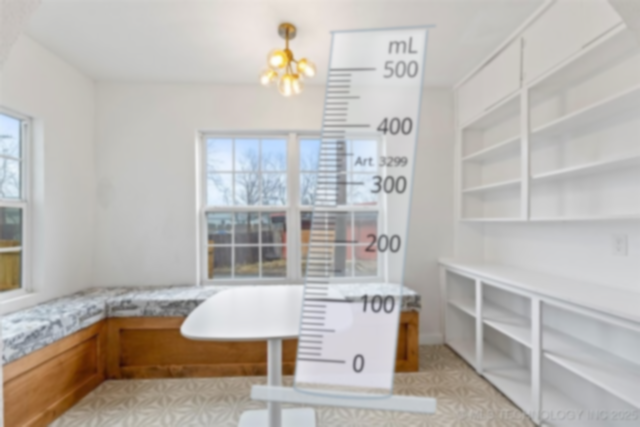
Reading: value=100 unit=mL
